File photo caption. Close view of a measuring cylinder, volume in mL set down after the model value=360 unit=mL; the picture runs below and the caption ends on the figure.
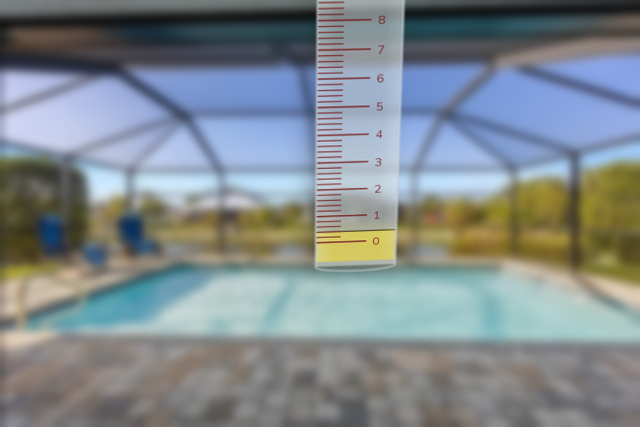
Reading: value=0.4 unit=mL
